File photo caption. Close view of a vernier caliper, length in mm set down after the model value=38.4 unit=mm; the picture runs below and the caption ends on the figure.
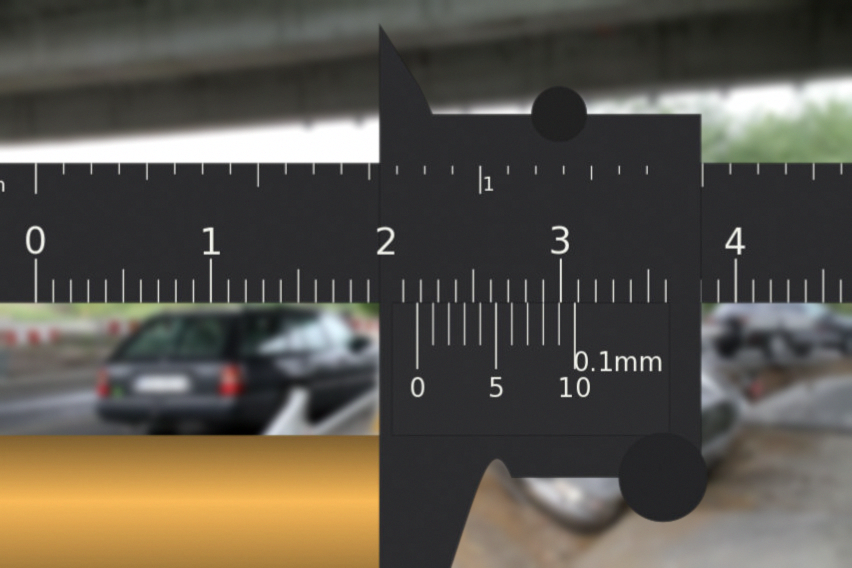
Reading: value=21.8 unit=mm
